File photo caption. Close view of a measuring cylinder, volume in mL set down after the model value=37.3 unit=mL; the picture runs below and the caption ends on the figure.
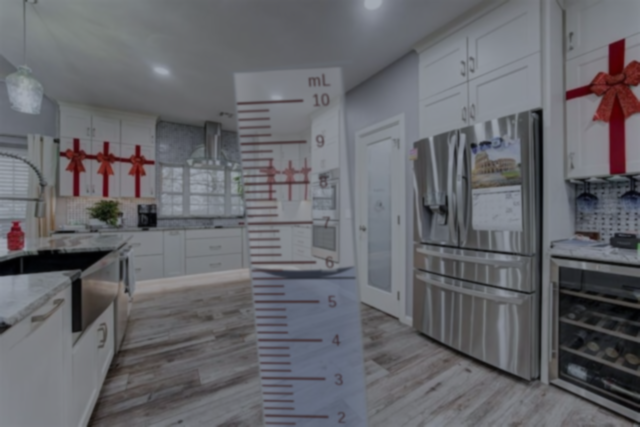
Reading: value=5.6 unit=mL
